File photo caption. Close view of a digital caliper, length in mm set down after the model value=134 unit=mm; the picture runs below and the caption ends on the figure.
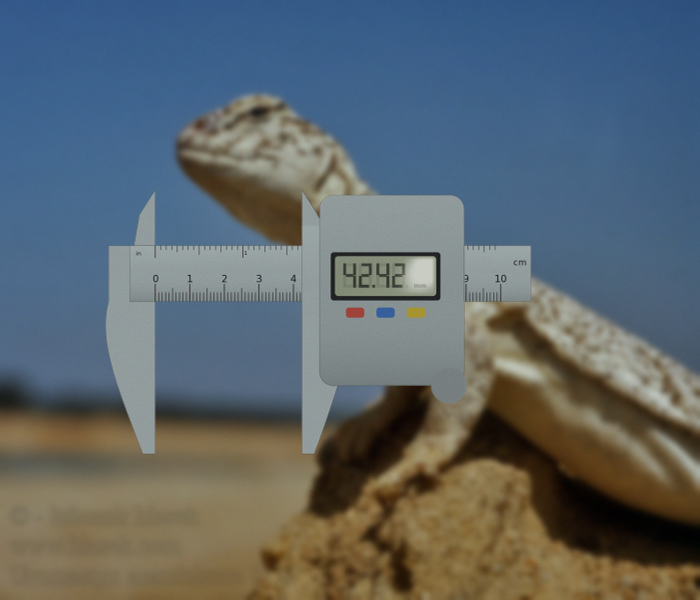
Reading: value=42.42 unit=mm
